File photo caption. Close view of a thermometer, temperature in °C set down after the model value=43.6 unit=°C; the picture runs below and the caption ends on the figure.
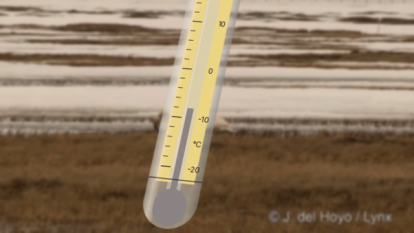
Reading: value=-8 unit=°C
